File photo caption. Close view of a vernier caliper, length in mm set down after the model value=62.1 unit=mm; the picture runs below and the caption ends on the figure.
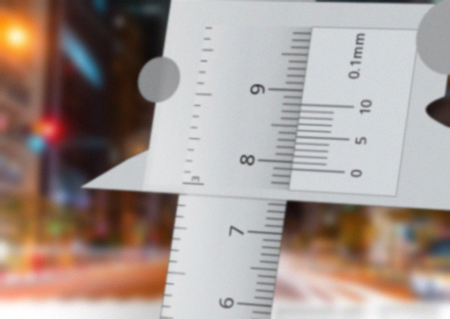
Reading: value=79.0 unit=mm
